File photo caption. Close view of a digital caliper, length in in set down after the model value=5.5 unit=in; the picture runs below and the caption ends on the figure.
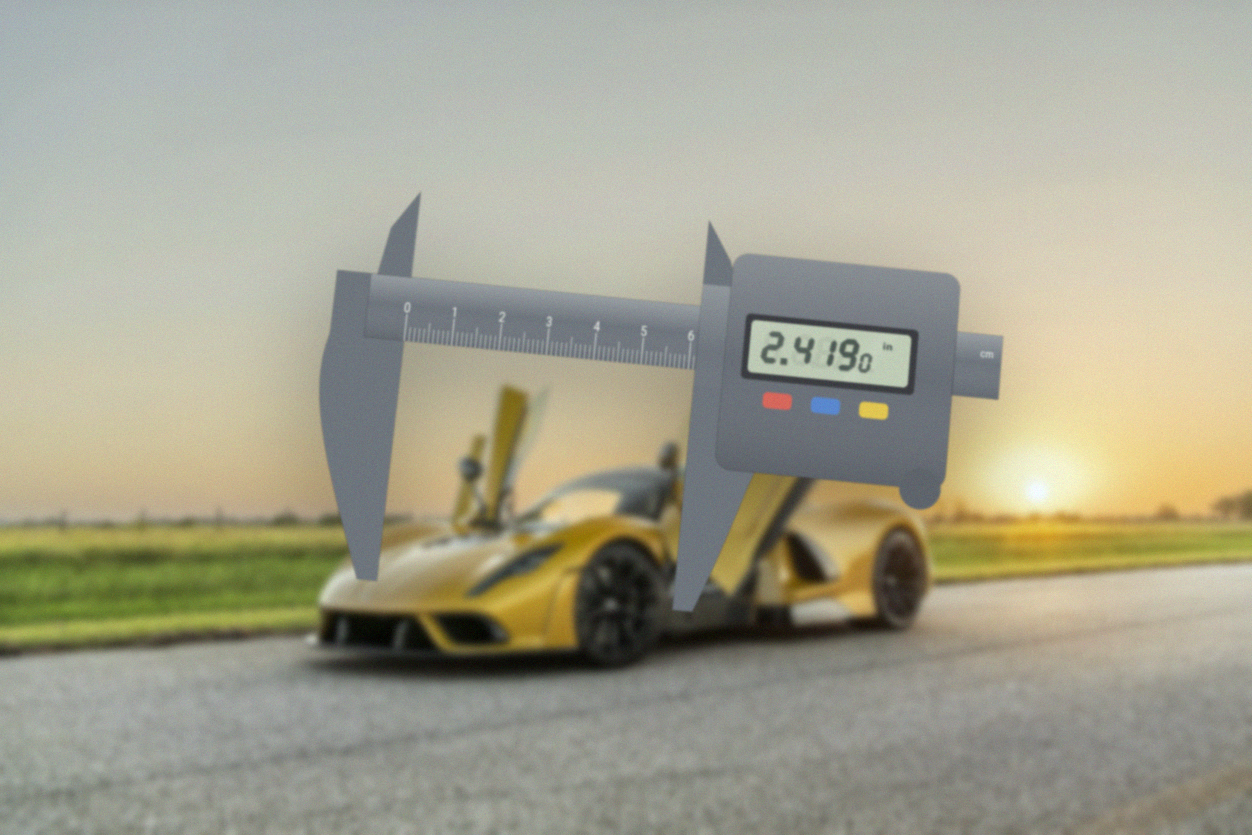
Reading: value=2.4190 unit=in
